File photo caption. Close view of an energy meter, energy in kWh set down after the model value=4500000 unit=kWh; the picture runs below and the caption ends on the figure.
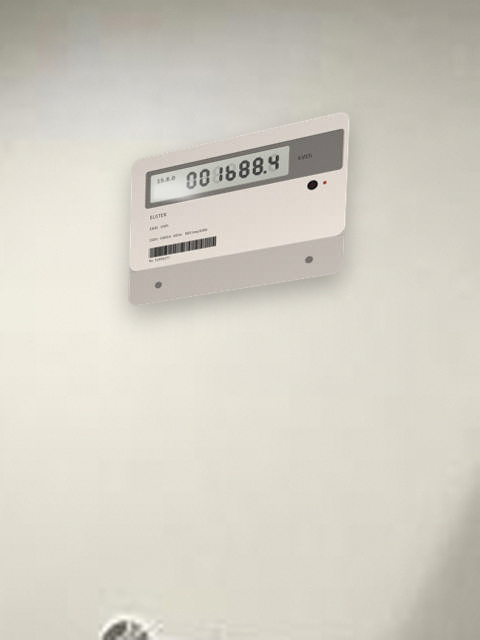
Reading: value=1688.4 unit=kWh
